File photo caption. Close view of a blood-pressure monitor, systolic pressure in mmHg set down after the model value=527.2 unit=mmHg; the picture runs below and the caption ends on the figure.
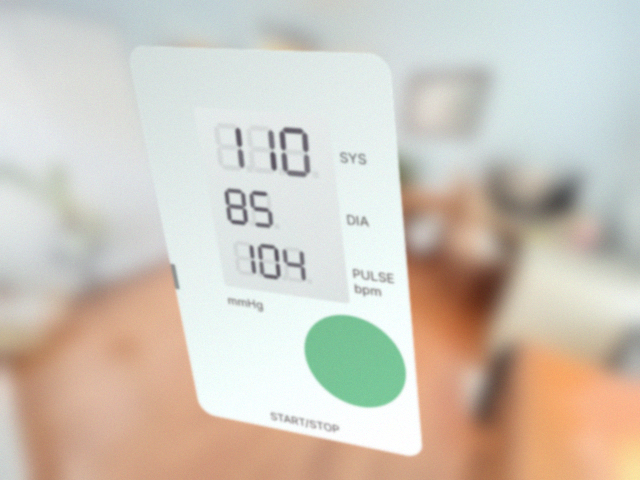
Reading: value=110 unit=mmHg
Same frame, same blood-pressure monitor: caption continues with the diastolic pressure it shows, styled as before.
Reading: value=85 unit=mmHg
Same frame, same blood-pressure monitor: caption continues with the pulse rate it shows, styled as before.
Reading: value=104 unit=bpm
